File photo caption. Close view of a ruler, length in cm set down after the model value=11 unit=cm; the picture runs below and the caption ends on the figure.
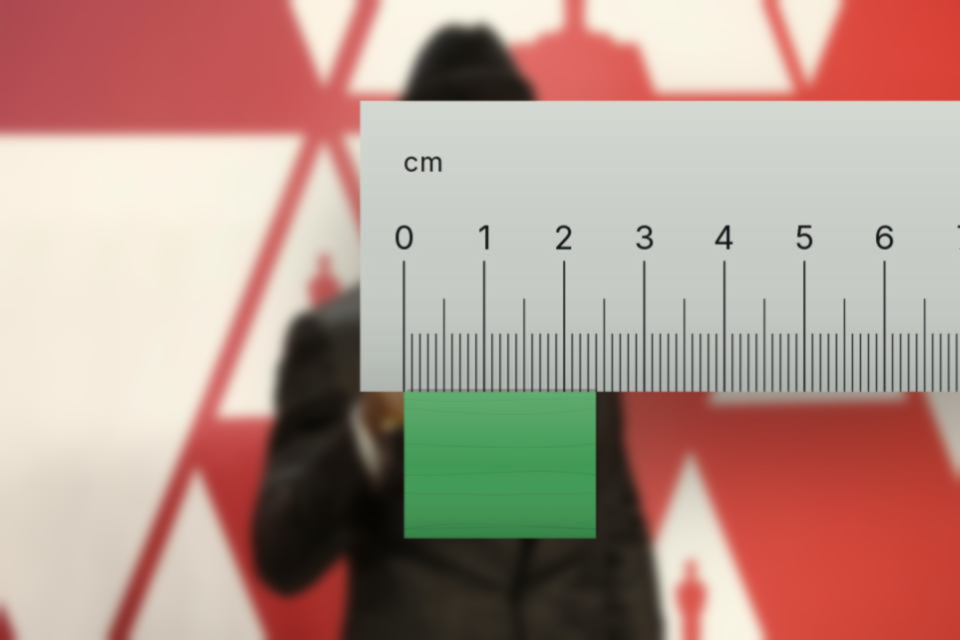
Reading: value=2.4 unit=cm
